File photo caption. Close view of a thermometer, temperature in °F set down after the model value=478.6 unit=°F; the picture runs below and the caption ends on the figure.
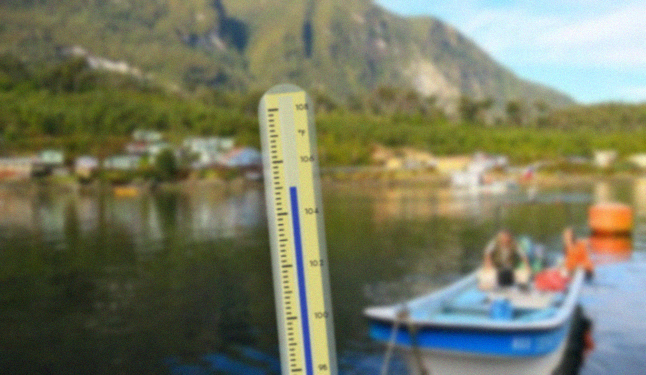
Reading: value=105 unit=°F
